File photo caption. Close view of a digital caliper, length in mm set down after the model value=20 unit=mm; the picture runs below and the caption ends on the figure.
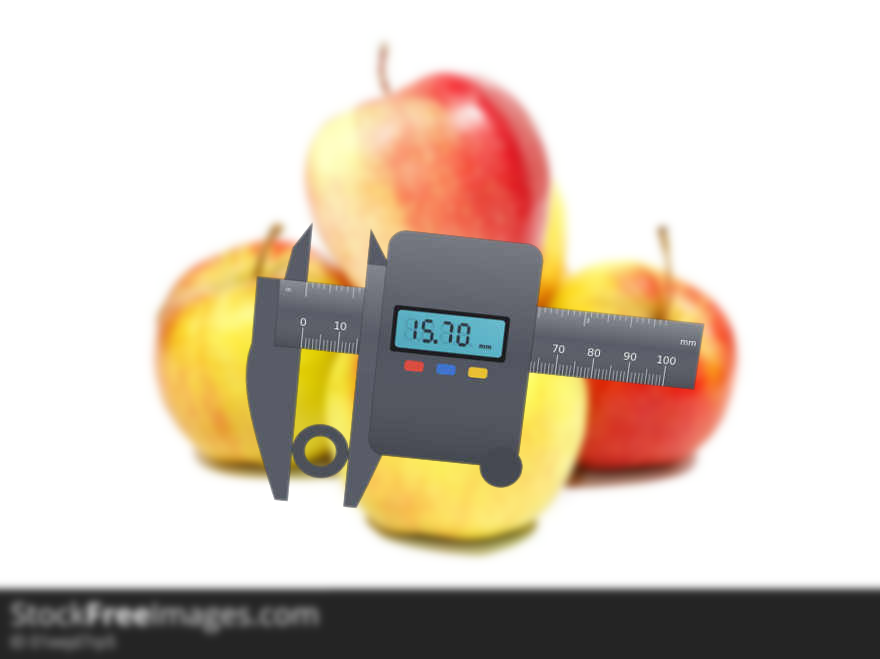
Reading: value=15.70 unit=mm
